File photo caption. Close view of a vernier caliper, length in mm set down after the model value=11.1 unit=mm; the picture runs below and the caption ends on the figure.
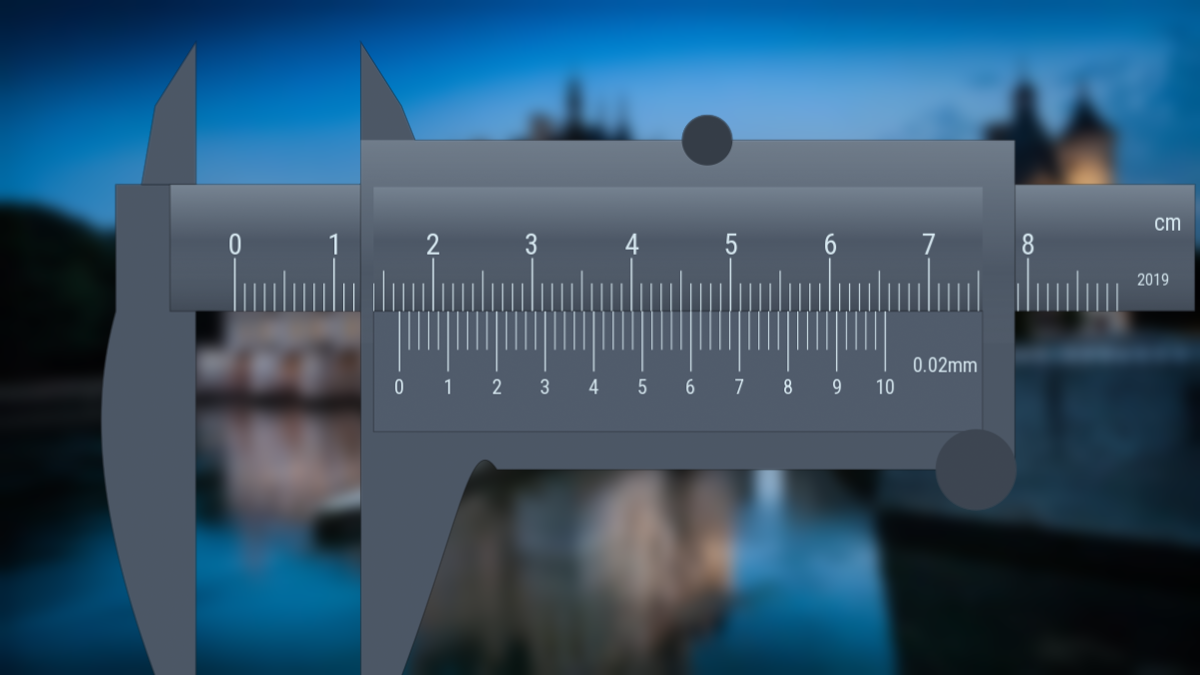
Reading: value=16.6 unit=mm
